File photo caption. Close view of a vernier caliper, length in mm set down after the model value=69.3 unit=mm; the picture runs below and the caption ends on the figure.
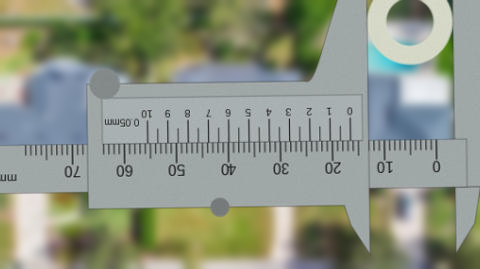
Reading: value=16.5 unit=mm
